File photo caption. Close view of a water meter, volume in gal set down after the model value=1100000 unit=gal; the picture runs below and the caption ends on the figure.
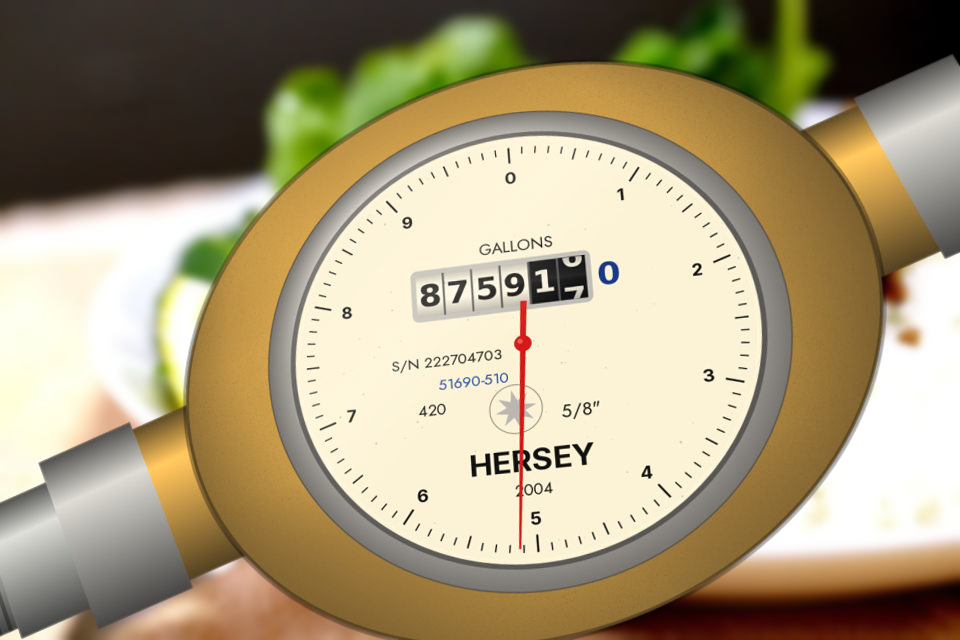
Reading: value=8759165.1 unit=gal
